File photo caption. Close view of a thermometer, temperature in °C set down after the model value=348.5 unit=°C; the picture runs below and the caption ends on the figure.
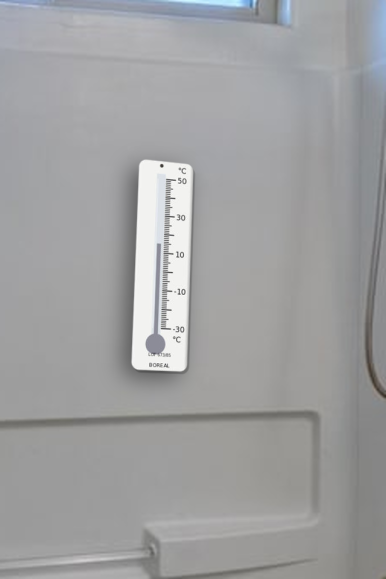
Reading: value=15 unit=°C
